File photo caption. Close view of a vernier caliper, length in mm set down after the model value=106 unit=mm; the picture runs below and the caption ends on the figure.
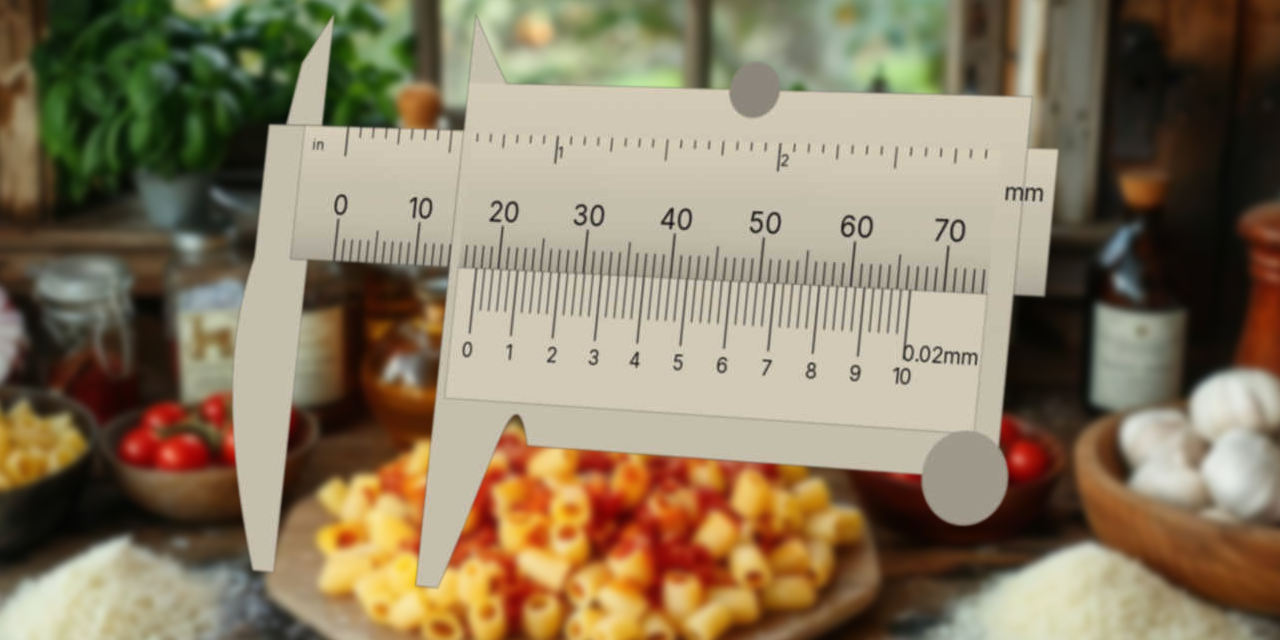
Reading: value=17.4 unit=mm
